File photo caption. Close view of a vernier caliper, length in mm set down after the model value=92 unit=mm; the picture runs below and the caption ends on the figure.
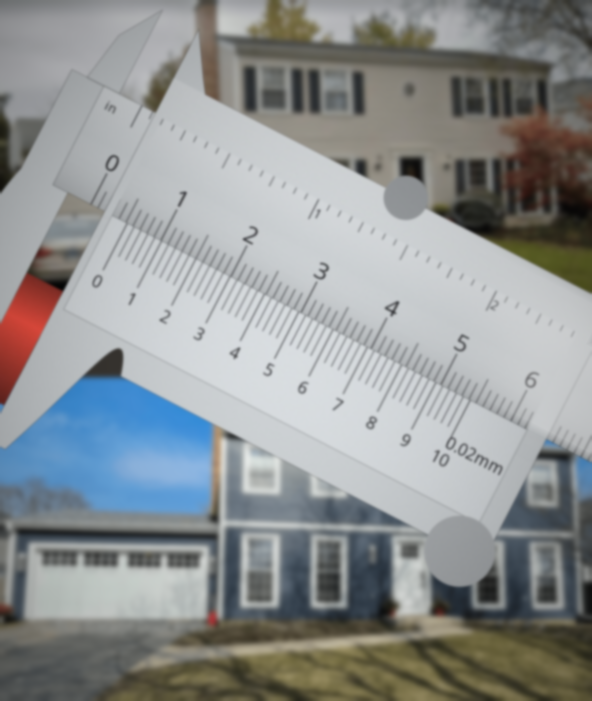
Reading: value=5.2 unit=mm
